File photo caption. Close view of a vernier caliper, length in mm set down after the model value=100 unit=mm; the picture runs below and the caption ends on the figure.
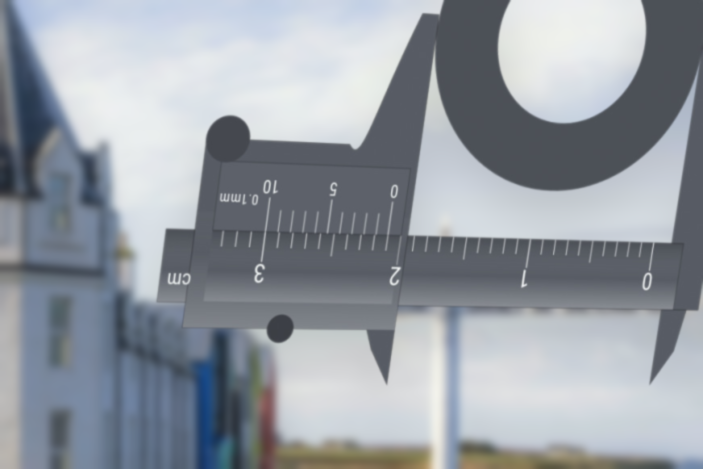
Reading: value=21.0 unit=mm
